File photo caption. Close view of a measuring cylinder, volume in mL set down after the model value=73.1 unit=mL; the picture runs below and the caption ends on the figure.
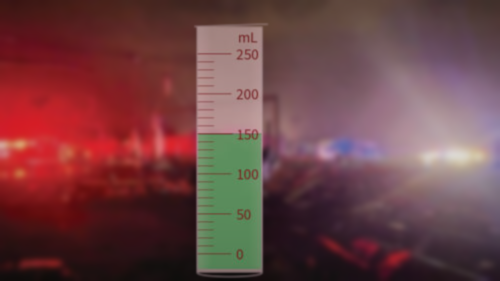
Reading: value=150 unit=mL
